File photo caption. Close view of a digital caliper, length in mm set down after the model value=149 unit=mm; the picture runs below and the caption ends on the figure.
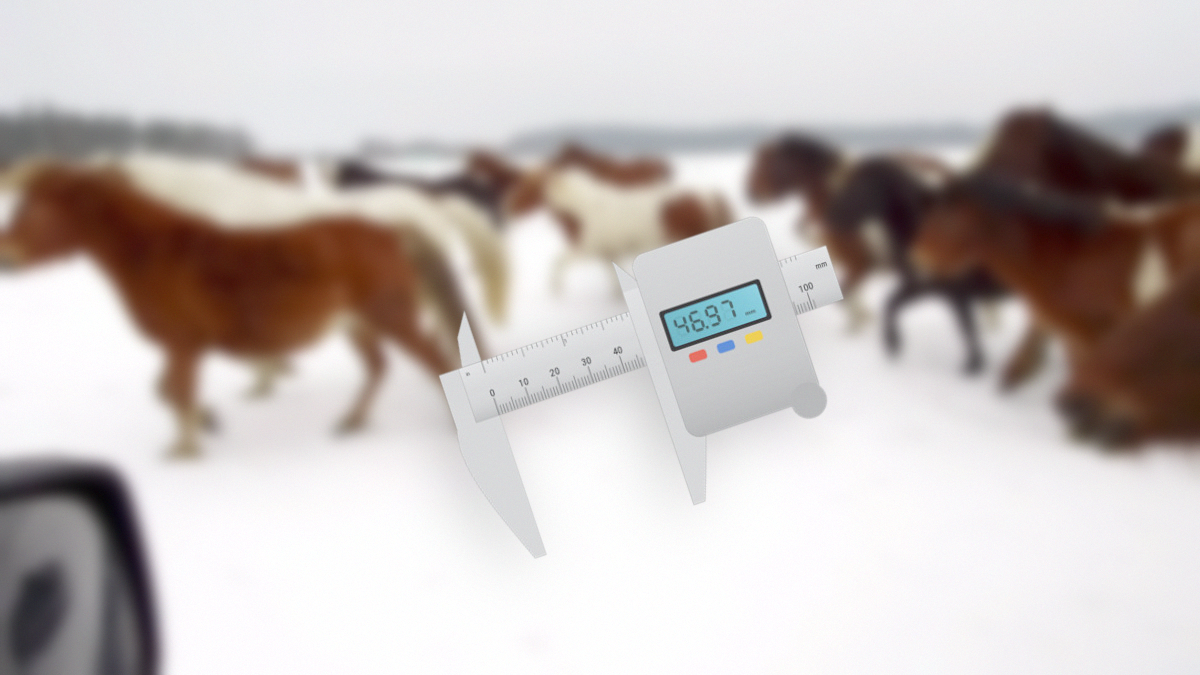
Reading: value=46.97 unit=mm
